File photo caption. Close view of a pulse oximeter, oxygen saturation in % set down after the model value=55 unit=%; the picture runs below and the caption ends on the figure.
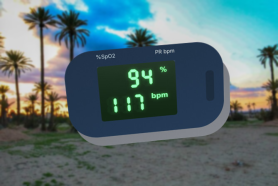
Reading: value=94 unit=%
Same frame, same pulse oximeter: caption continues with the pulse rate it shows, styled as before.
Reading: value=117 unit=bpm
